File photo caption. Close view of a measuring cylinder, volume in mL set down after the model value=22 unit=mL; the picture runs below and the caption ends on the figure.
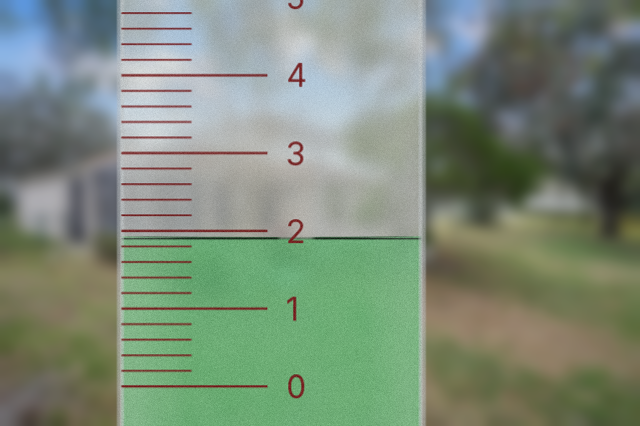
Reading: value=1.9 unit=mL
